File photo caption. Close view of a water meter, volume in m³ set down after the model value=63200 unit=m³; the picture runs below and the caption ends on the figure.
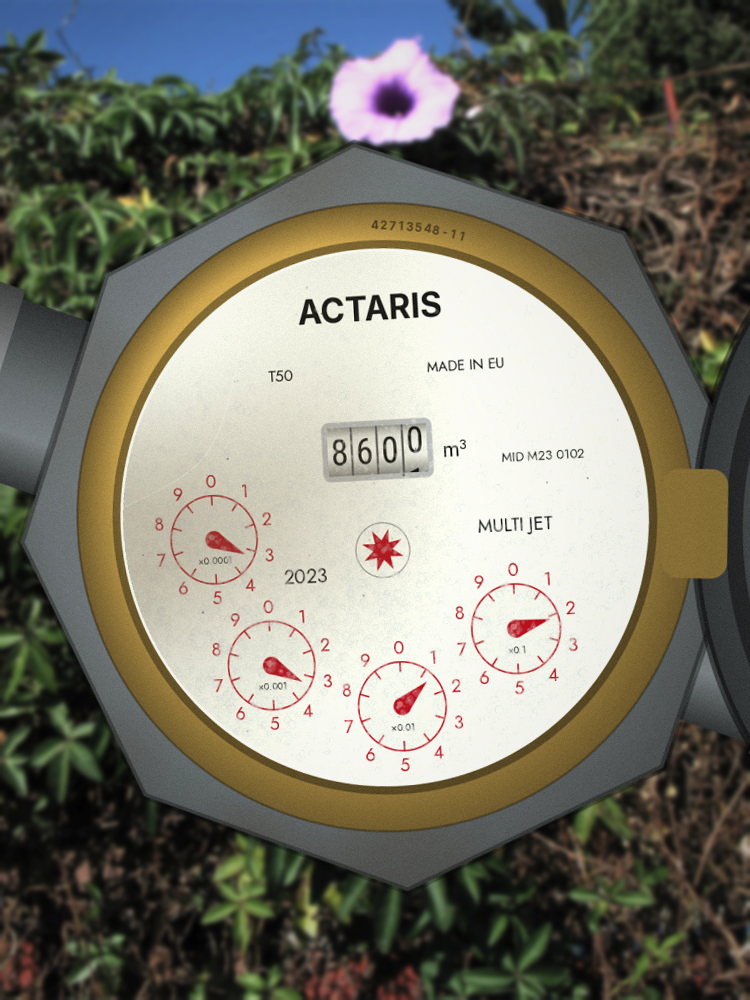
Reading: value=8600.2133 unit=m³
